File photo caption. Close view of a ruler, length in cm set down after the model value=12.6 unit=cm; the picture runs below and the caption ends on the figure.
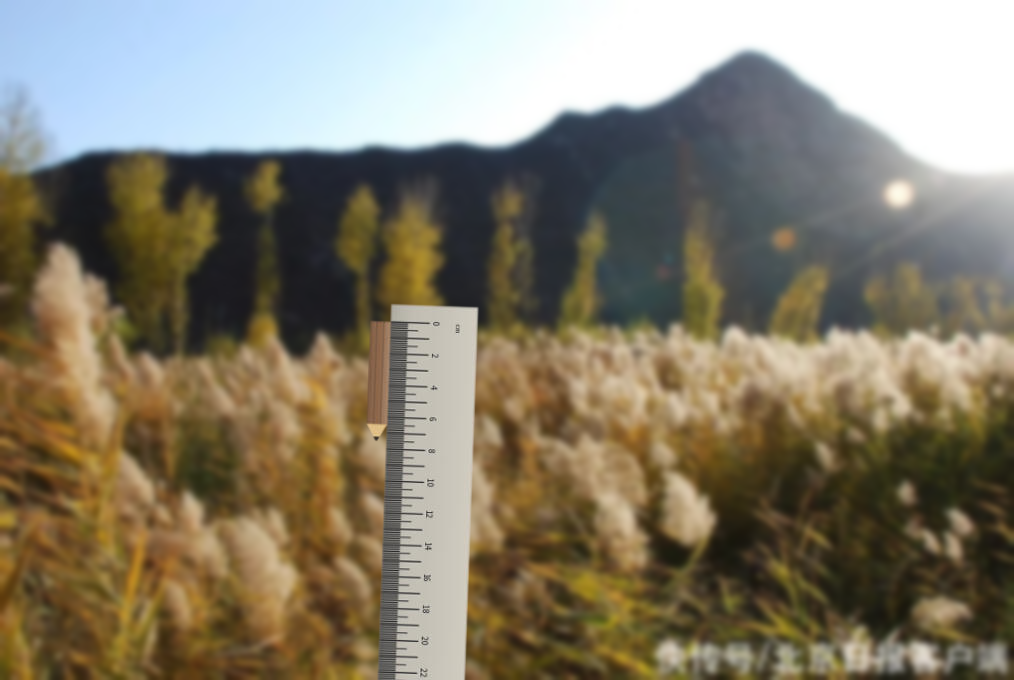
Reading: value=7.5 unit=cm
